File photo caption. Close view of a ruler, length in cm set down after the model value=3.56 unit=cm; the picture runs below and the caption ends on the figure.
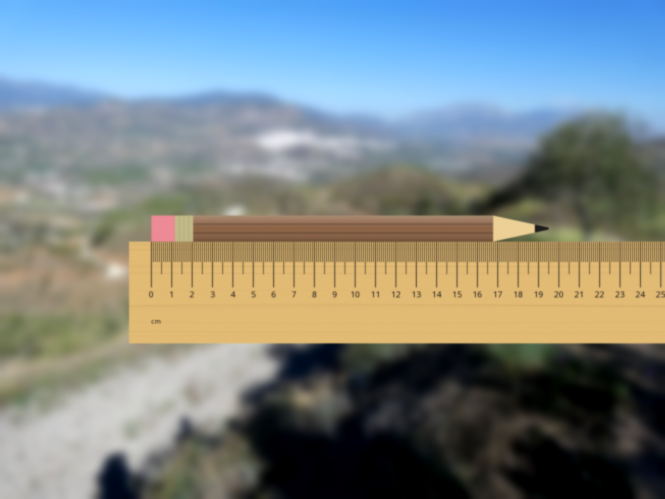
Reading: value=19.5 unit=cm
